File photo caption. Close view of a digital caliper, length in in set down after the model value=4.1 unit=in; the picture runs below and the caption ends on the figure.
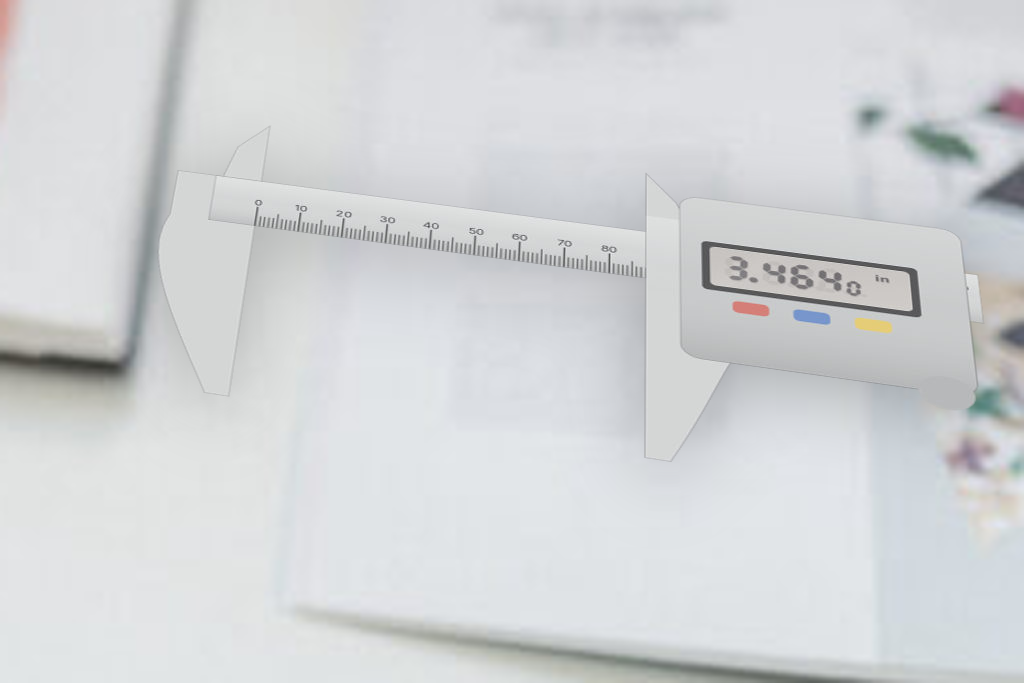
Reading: value=3.4640 unit=in
